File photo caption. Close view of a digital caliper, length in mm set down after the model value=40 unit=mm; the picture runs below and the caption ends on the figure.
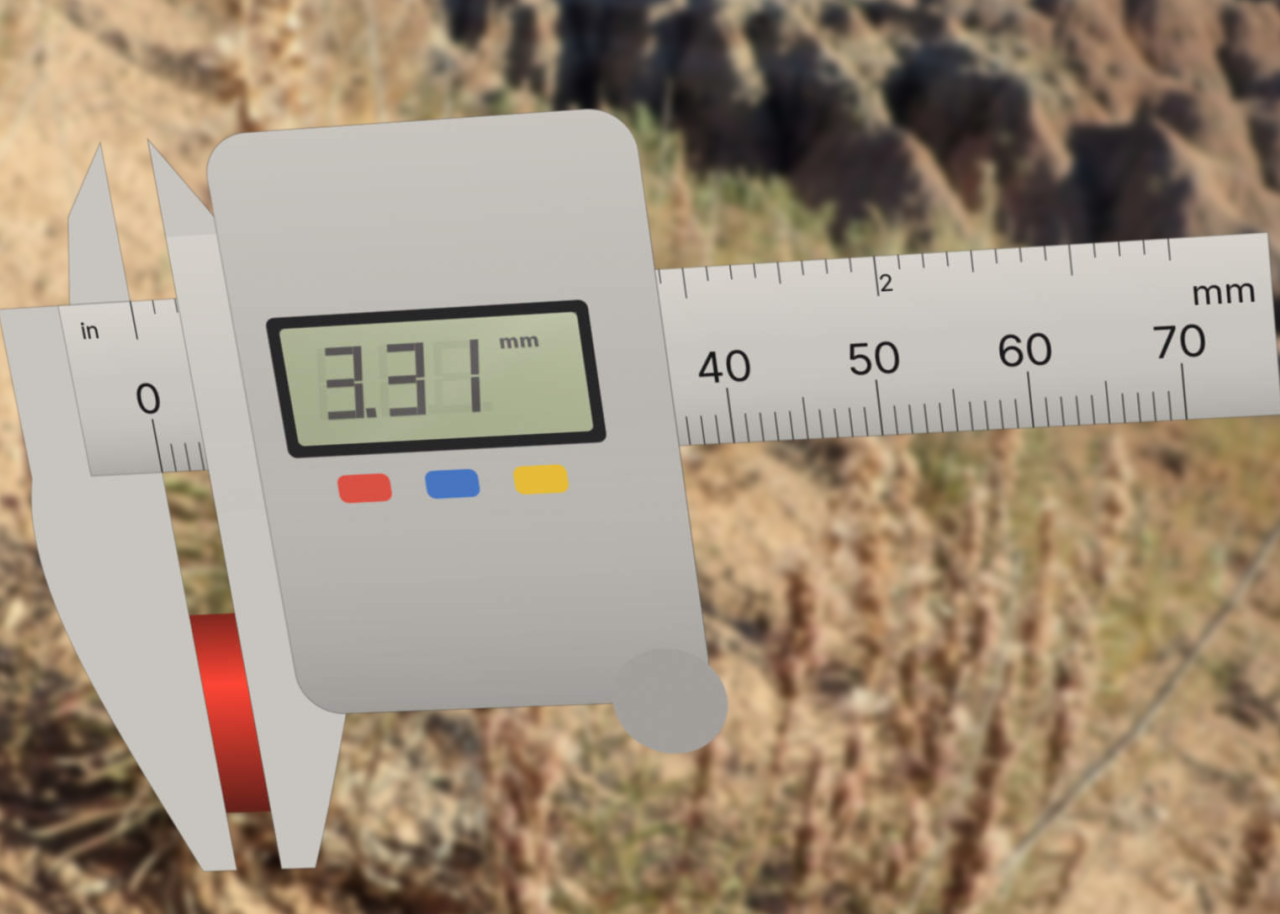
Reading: value=3.31 unit=mm
